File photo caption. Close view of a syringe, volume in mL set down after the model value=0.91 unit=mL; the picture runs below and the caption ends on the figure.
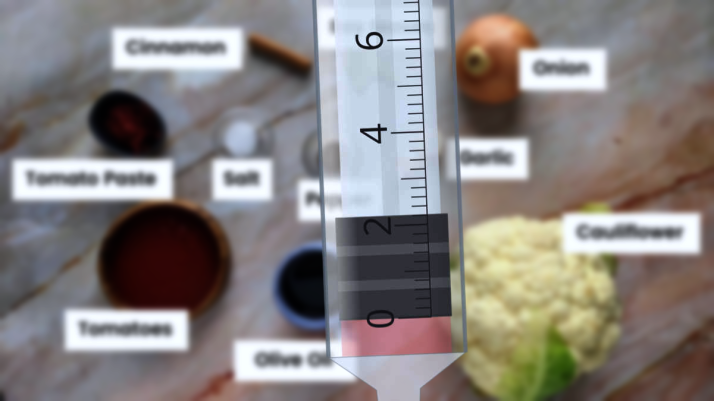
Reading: value=0 unit=mL
